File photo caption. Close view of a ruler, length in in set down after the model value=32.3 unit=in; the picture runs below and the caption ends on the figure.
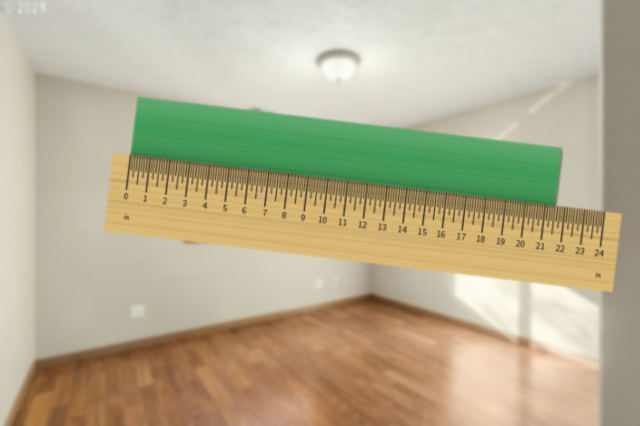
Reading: value=21.5 unit=in
